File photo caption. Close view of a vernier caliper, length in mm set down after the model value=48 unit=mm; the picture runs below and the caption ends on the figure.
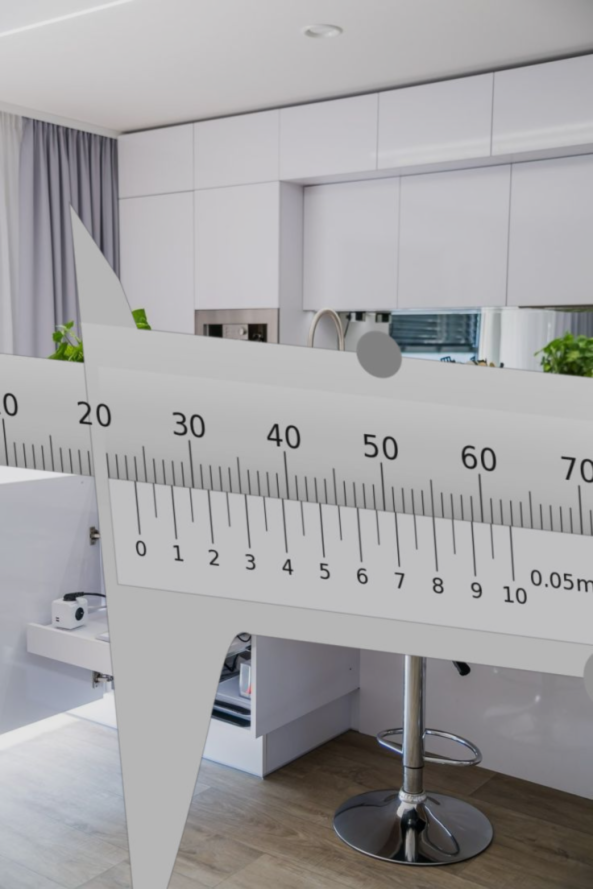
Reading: value=23.8 unit=mm
